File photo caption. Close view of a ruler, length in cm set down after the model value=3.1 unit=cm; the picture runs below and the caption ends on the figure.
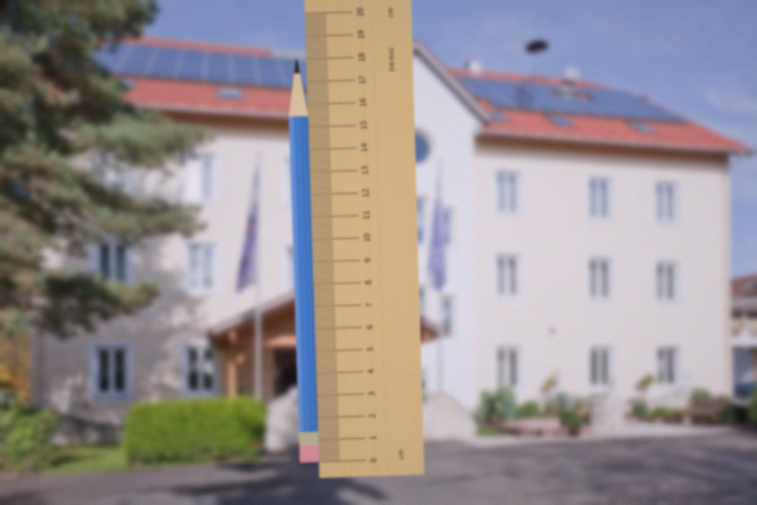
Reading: value=18 unit=cm
